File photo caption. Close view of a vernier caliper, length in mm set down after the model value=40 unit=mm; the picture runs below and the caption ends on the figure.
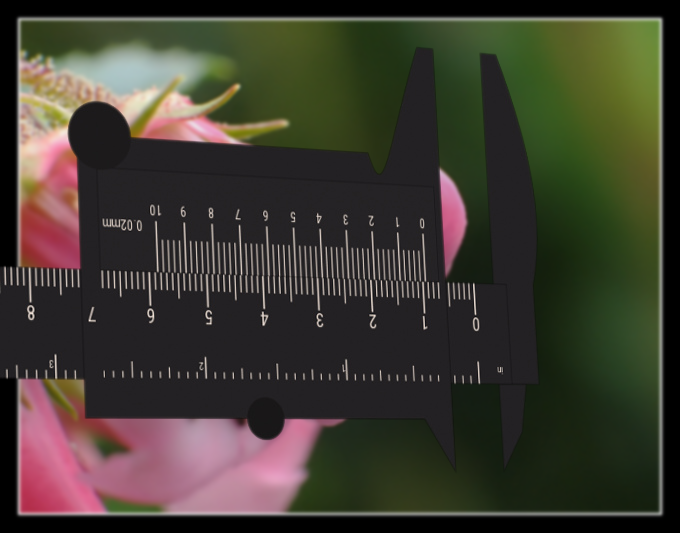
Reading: value=9.5 unit=mm
